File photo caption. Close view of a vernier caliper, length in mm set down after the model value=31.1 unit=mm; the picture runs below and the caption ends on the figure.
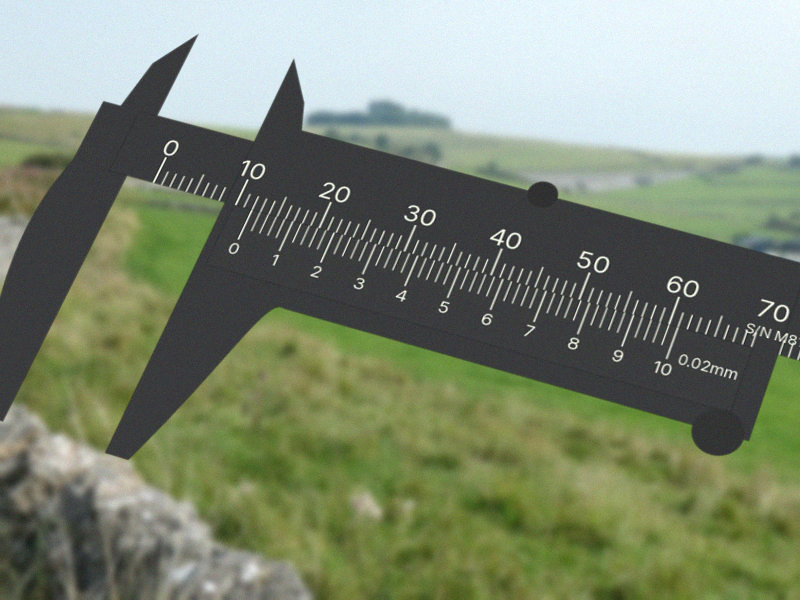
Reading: value=12.0 unit=mm
